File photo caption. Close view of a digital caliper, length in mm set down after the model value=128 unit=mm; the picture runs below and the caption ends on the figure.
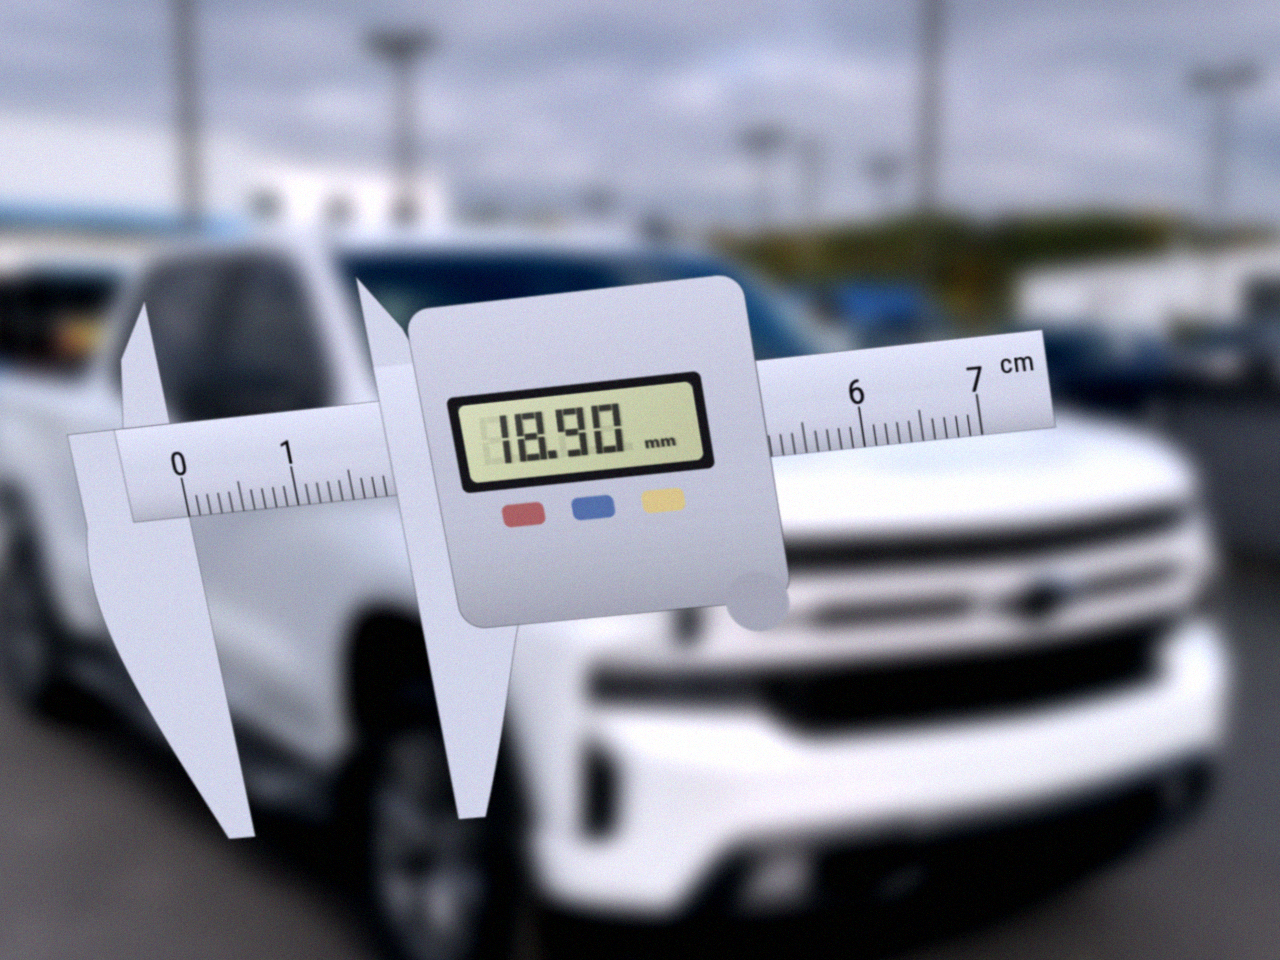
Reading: value=18.90 unit=mm
